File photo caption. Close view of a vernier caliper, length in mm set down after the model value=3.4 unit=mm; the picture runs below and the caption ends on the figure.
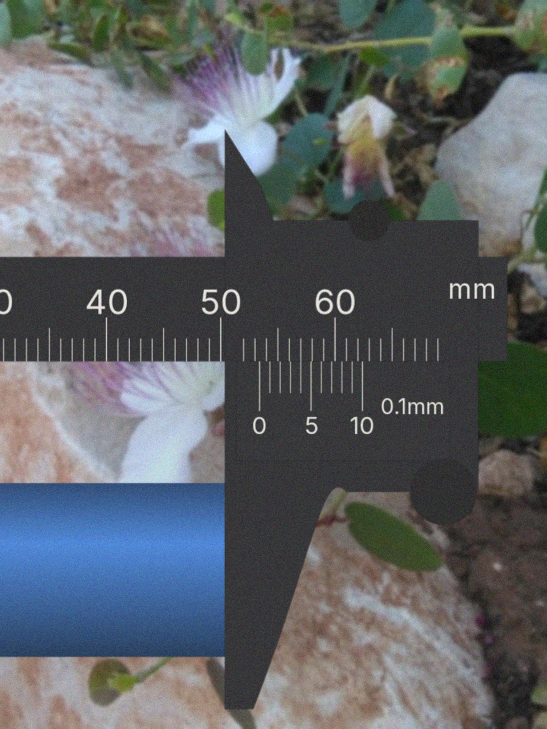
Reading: value=53.4 unit=mm
